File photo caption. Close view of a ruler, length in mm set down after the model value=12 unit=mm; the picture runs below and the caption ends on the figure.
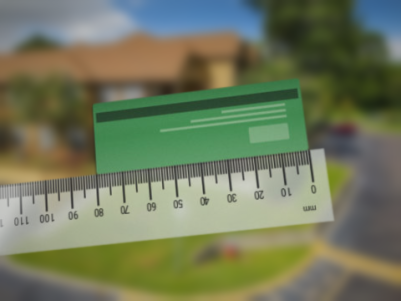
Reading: value=80 unit=mm
